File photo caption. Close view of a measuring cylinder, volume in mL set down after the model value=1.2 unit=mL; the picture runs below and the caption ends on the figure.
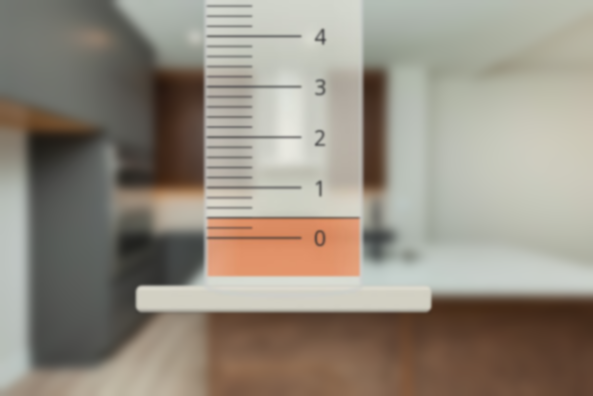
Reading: value=0.4 unit=mL
